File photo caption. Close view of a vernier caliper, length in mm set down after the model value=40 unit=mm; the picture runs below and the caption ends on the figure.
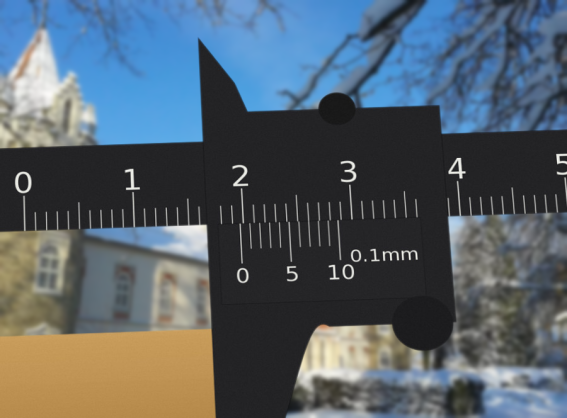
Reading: value=19.7 unit=mm
